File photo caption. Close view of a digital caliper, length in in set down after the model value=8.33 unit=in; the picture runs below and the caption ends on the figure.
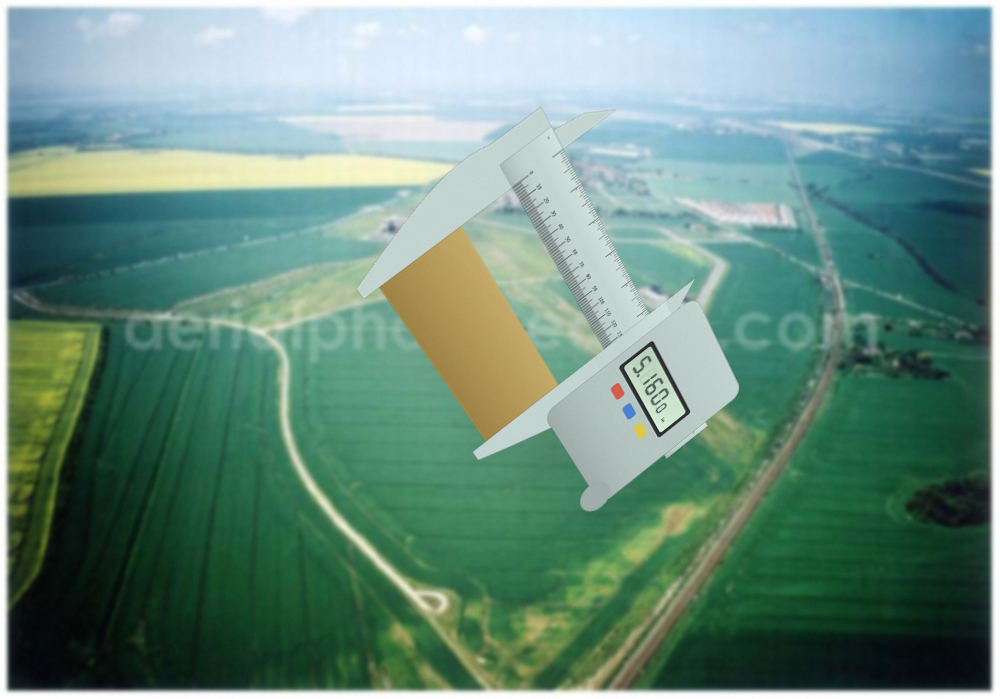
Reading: value=5.1600 unit=in
